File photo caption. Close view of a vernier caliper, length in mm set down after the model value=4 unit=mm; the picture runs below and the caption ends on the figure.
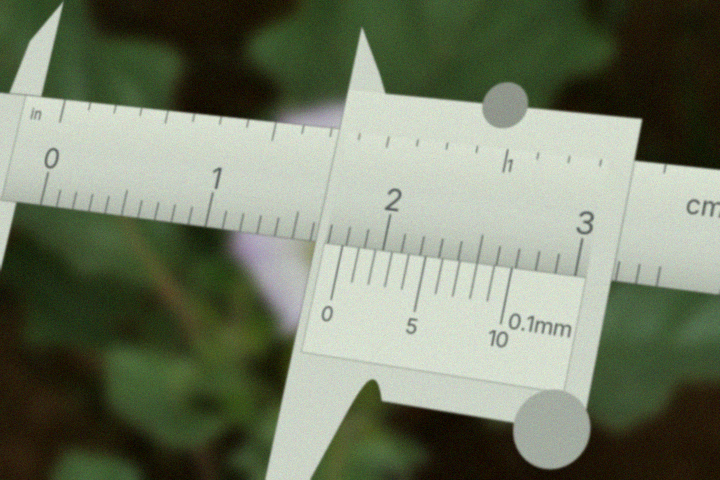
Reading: value=17.8 unit=mm
